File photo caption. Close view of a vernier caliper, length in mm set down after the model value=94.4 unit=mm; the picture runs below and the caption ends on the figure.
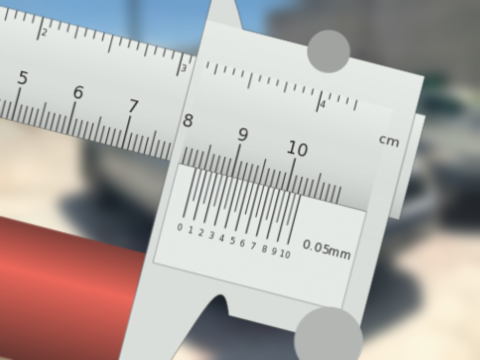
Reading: value=83.5 unit=mm
